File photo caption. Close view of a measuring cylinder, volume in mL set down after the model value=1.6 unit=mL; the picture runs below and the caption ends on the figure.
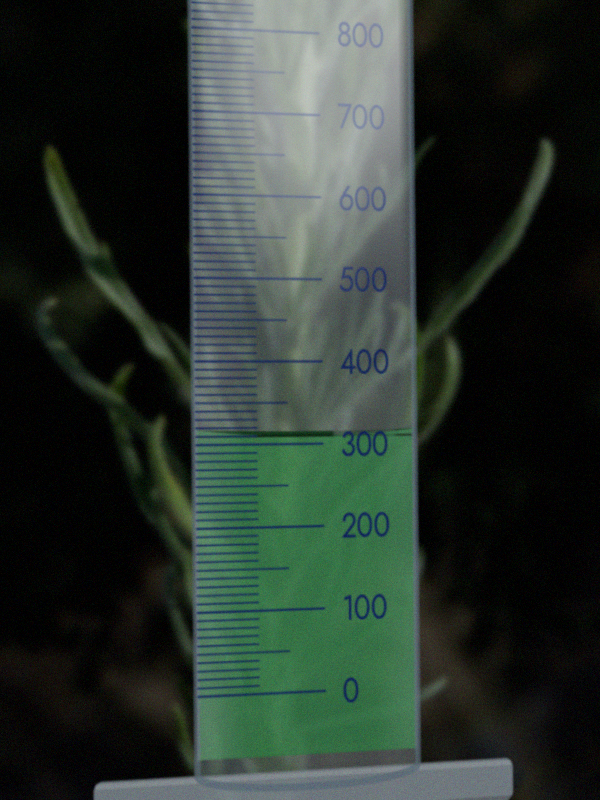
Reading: value=310 unit=mL
